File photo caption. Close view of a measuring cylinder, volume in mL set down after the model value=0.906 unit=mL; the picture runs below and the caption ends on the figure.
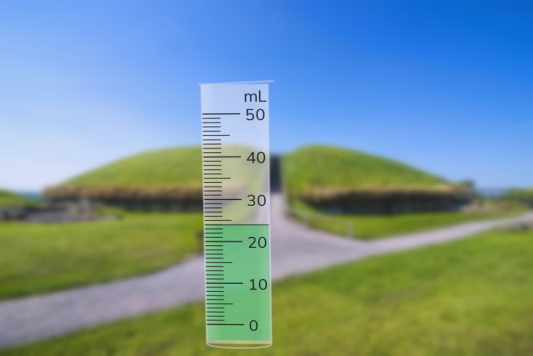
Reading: value=24 unit=mL
